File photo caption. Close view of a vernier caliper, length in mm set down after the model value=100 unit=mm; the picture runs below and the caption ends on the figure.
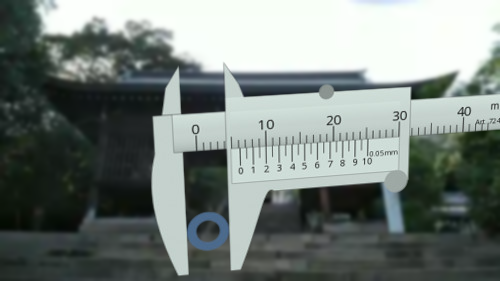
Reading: value=6.2 unit=mm
